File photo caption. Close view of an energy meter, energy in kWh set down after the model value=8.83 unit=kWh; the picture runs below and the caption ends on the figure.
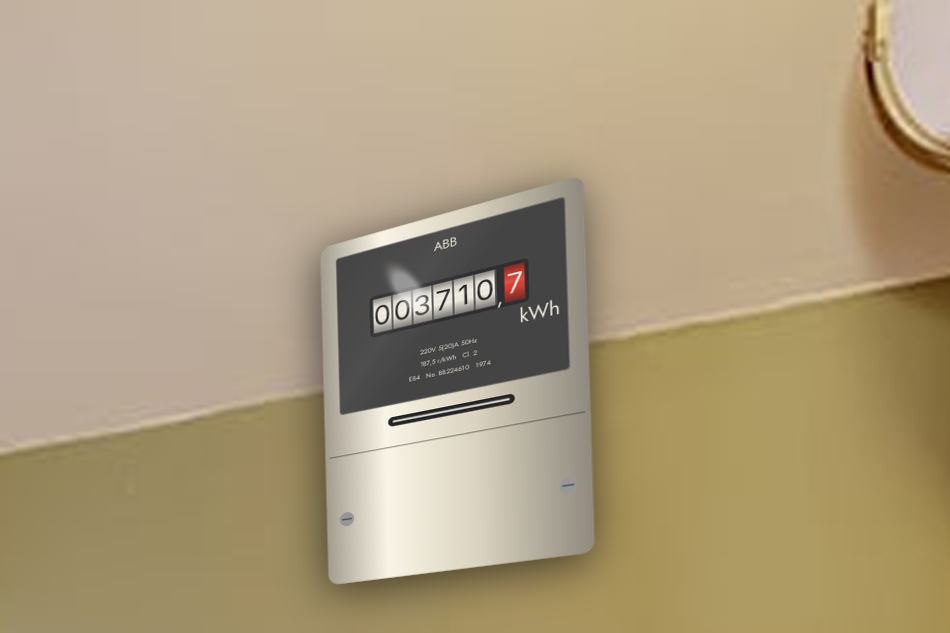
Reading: value=3710.7 unit=kWh
